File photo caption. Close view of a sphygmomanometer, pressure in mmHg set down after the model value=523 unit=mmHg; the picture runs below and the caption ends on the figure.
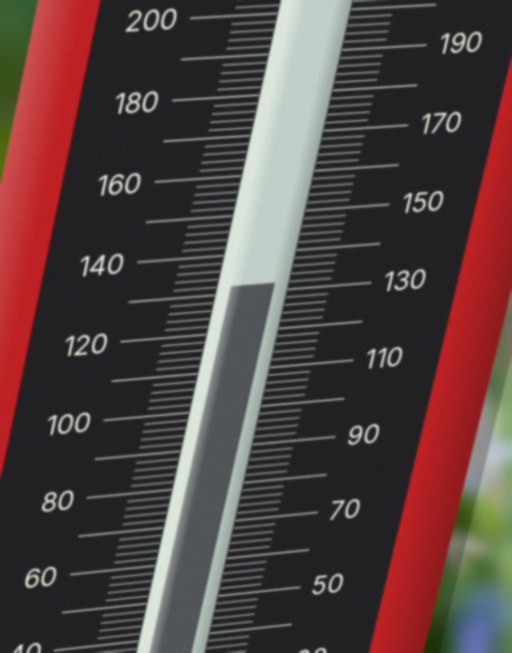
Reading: value=132 unit=mmHg
